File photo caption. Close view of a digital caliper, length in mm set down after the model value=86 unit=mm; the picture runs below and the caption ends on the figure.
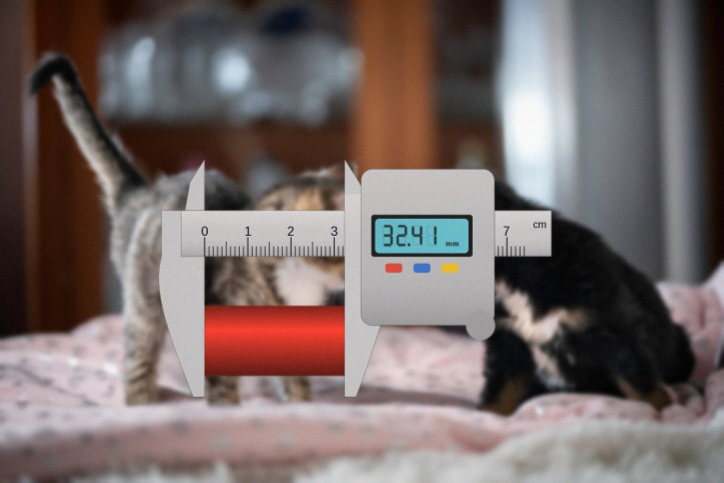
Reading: value=32.41 unit=mm
